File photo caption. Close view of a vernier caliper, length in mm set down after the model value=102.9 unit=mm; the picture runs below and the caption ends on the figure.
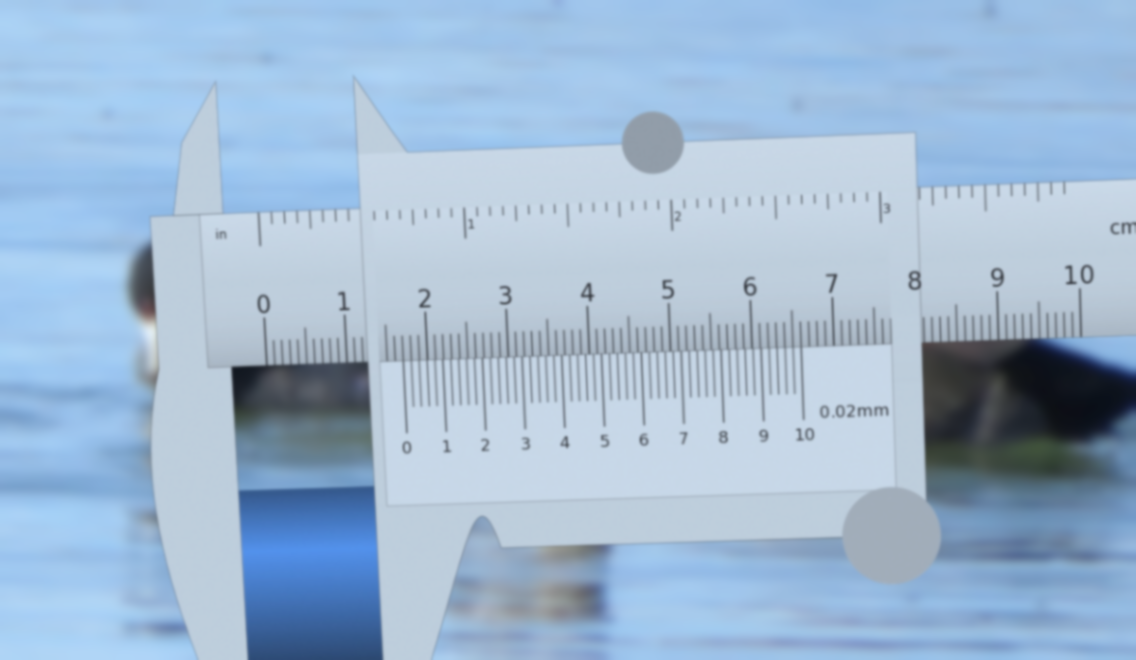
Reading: value=17.0 unit=mm
